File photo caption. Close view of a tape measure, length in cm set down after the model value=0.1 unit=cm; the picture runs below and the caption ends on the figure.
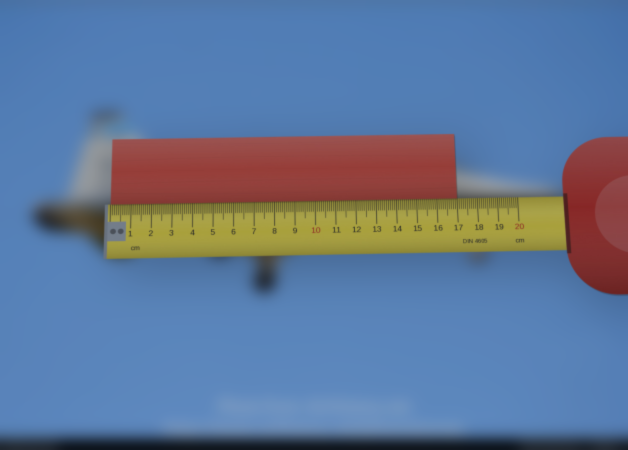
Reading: value=17 unit=cm
